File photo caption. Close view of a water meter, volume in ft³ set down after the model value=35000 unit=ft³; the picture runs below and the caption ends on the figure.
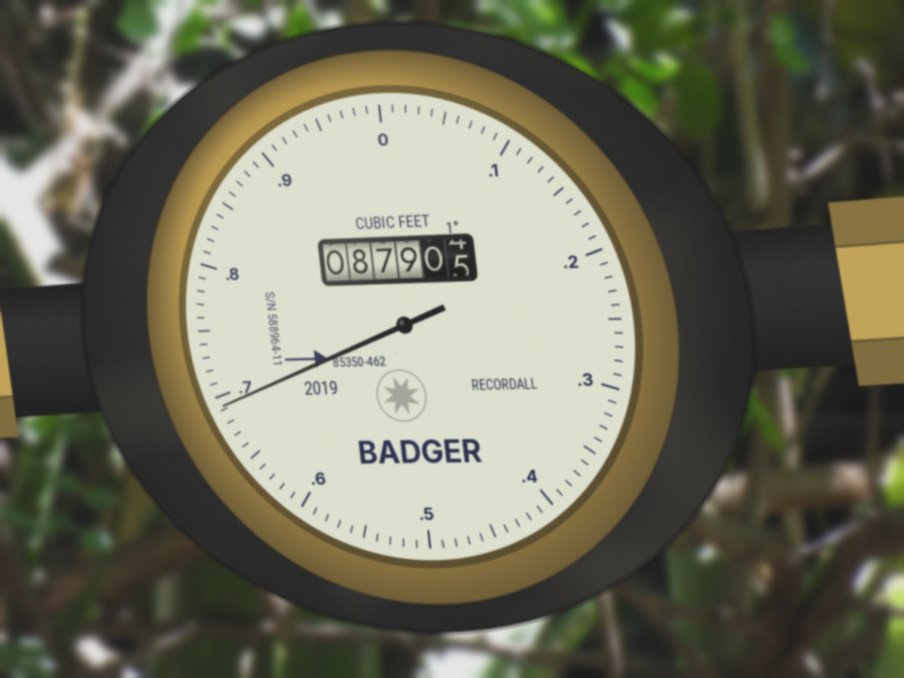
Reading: value=87904.69 unit=ft³
